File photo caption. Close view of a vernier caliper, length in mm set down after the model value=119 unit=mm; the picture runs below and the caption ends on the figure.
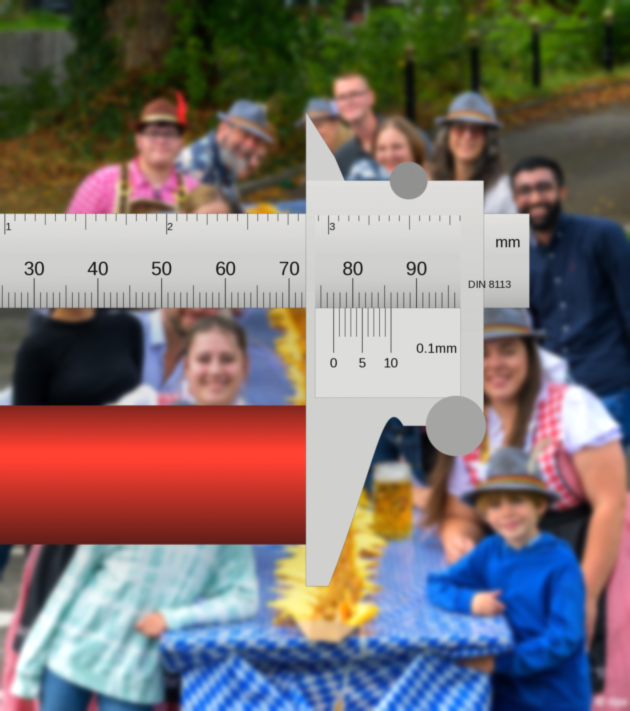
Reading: value=77.0 unit=mm
